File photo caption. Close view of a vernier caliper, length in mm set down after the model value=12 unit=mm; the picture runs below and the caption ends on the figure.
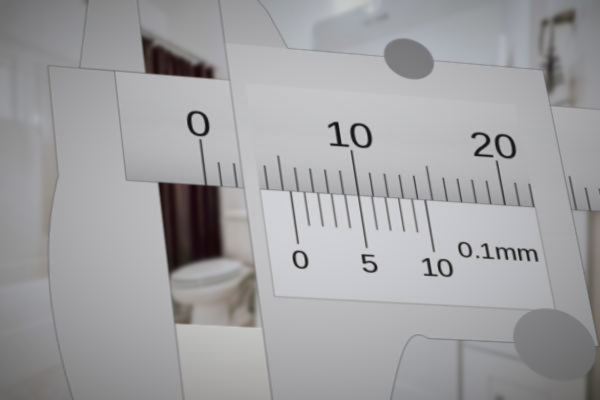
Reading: value=5.5 unit=mm
